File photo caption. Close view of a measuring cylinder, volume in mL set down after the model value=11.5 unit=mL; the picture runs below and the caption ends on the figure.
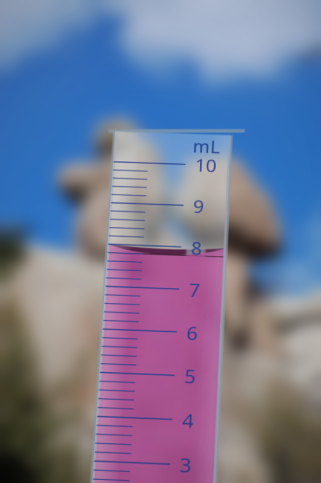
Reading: value=7.8 unit=mL
